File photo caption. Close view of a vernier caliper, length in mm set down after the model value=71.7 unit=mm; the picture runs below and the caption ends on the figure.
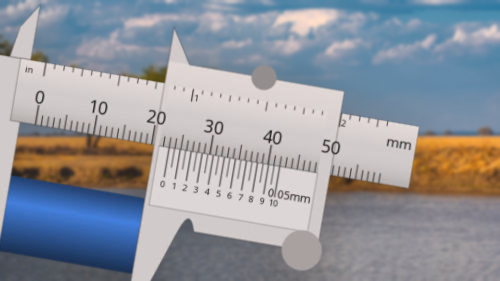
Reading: value=23.0 unit=mm
